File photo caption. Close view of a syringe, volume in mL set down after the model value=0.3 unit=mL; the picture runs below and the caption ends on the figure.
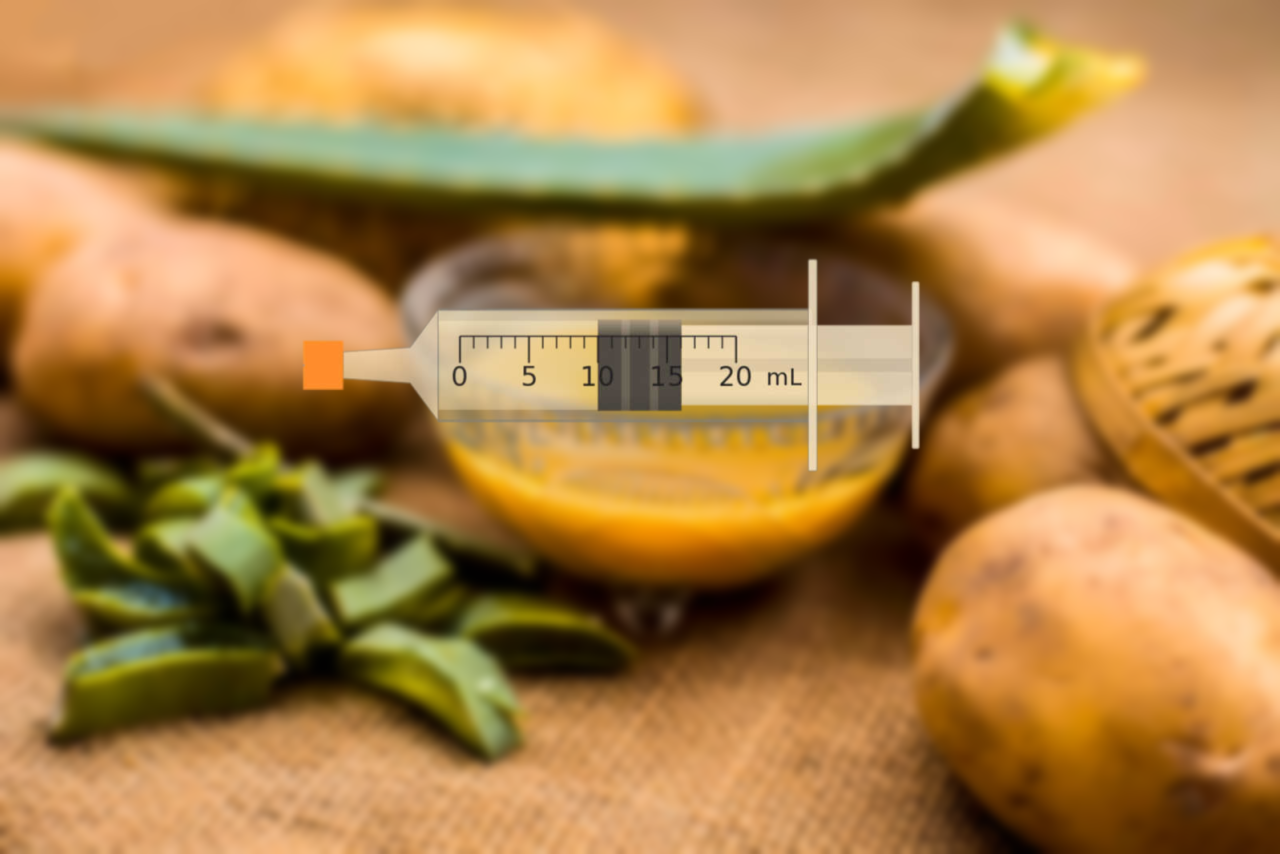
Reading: value=10 unit=mL
